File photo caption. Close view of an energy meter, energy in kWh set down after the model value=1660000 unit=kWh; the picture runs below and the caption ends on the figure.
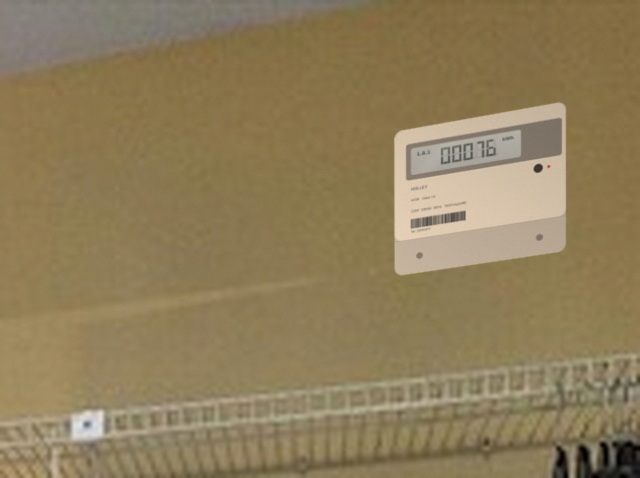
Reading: value=76 unit=kWh
